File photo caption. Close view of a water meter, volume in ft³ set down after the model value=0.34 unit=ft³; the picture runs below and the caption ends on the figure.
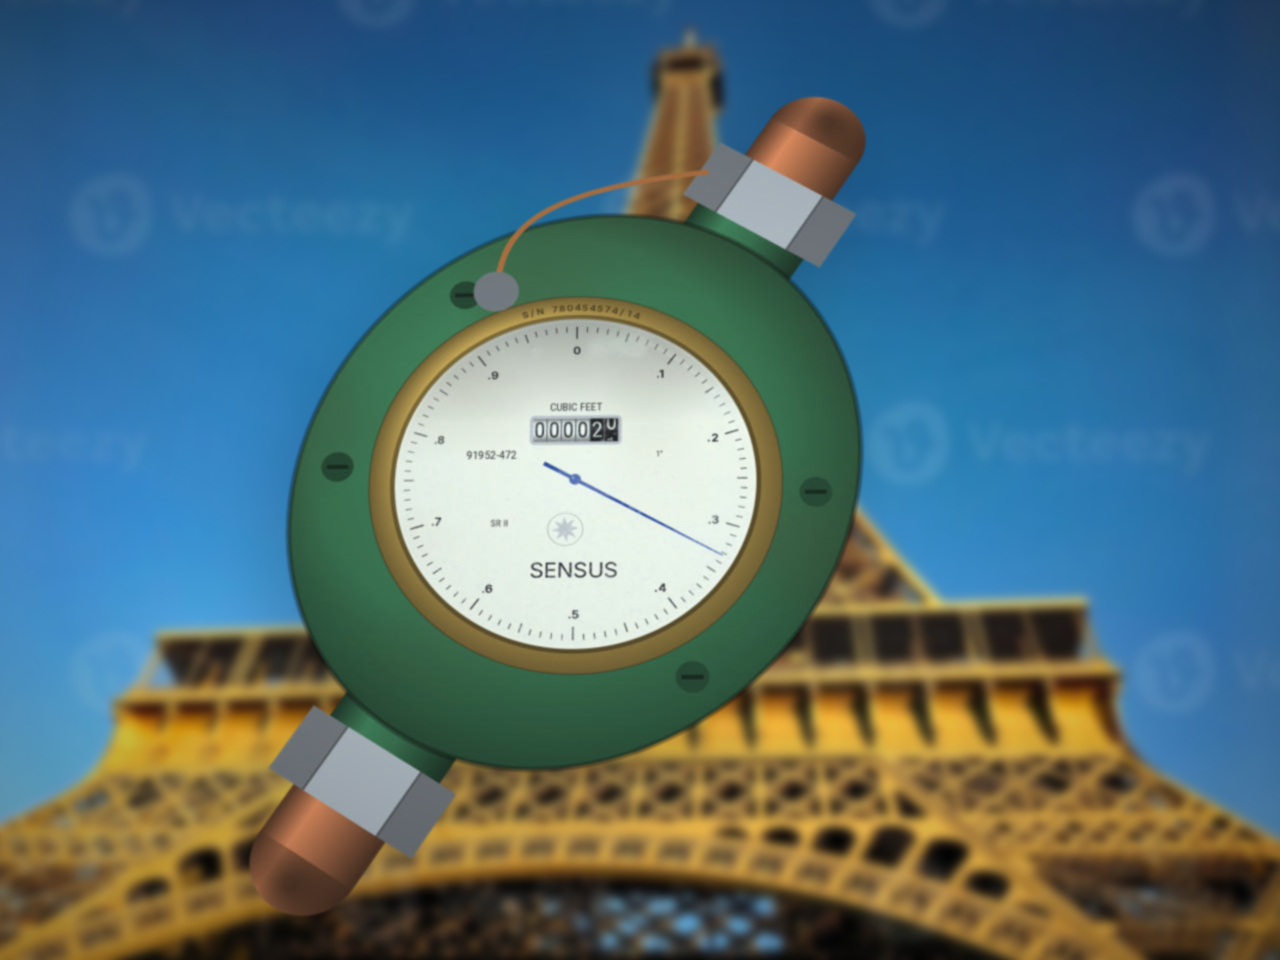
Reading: value=20.33 unit=ft³
